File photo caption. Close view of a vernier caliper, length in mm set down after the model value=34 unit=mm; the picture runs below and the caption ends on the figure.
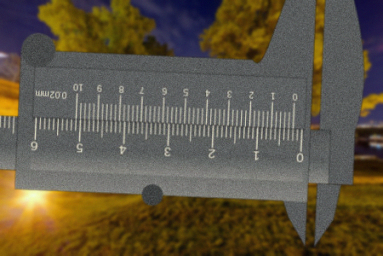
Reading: value=2.0 unit=mm
